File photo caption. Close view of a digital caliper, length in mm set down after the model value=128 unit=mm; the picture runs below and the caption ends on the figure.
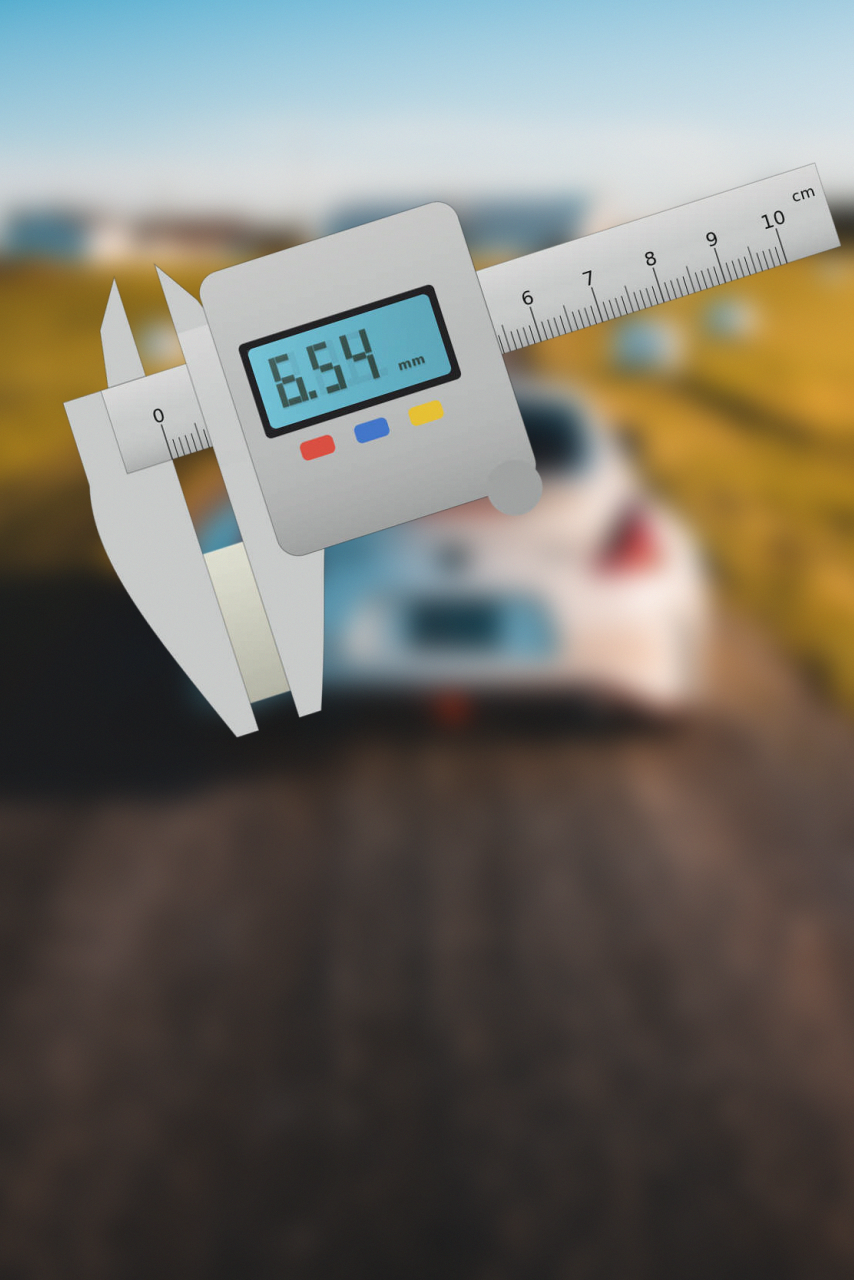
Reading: value=6.54 unit=mm
